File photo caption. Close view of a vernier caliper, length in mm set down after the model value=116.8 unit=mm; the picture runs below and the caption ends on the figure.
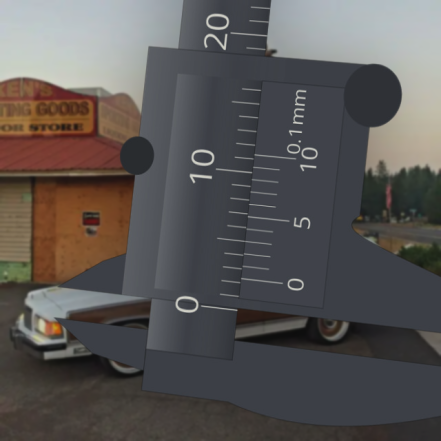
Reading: value=2.3 unit=mm
